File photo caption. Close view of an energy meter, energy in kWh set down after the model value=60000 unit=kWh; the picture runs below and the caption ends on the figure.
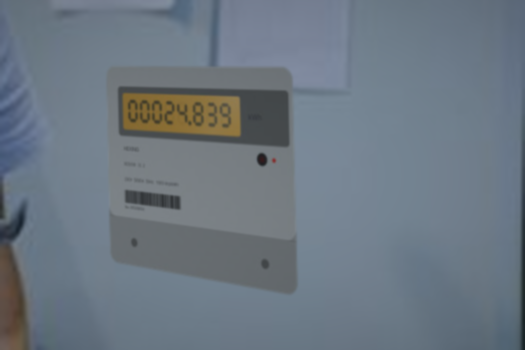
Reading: value=24.839 unit=kWh
